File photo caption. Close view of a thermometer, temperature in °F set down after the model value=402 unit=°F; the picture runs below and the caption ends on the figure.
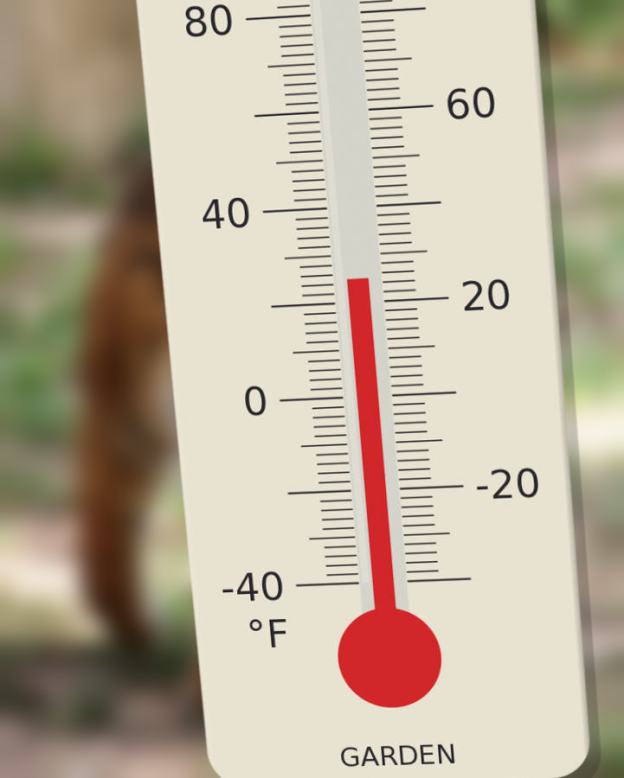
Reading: value=25 unit=°F
